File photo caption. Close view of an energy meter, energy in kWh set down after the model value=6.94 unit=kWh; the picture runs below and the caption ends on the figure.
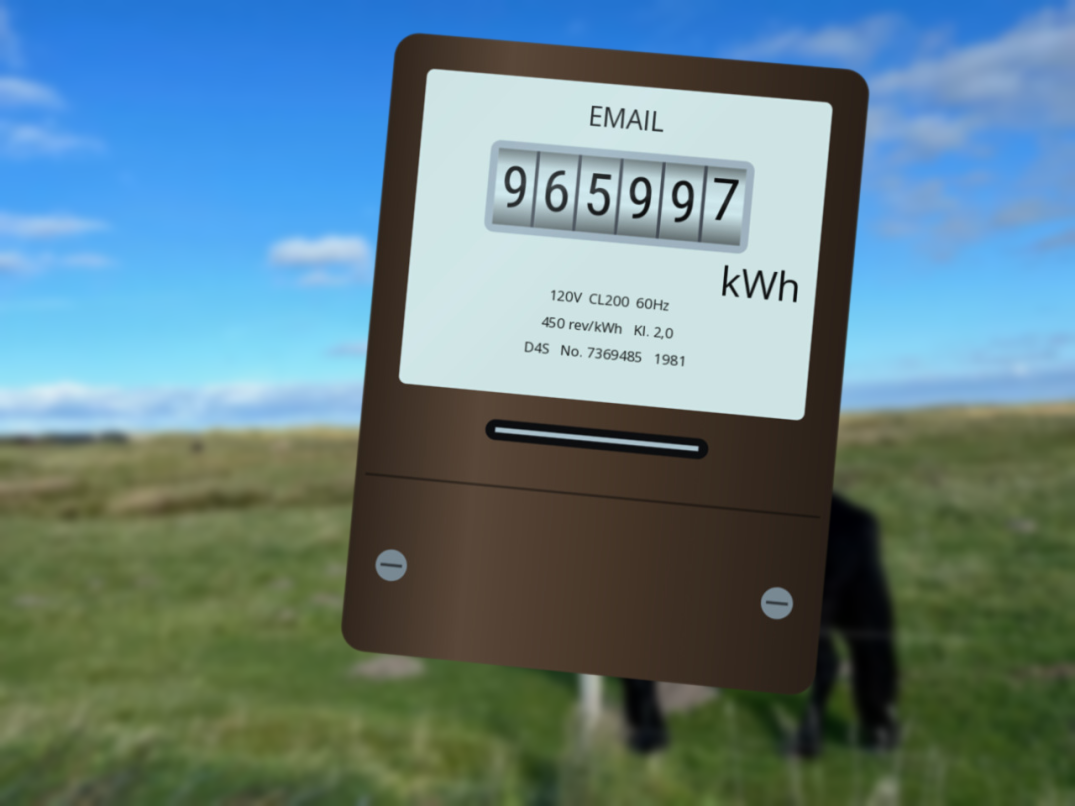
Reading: value=965997 unit=kWh
